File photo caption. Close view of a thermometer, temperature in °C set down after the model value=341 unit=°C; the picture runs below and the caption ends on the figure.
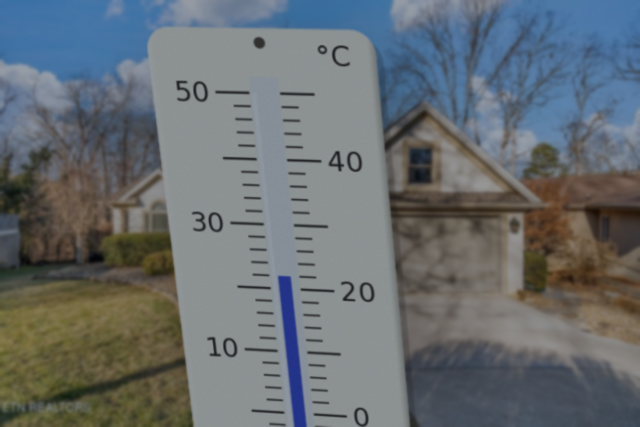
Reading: value=22 unit=°C
